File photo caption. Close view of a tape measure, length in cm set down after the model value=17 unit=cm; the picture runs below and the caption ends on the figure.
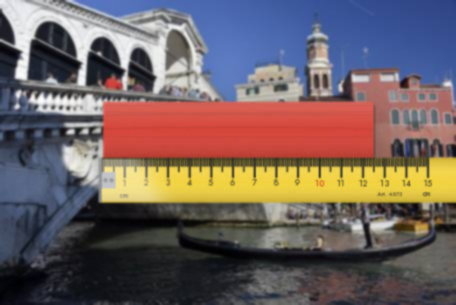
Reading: value=12.5 unit=cm
